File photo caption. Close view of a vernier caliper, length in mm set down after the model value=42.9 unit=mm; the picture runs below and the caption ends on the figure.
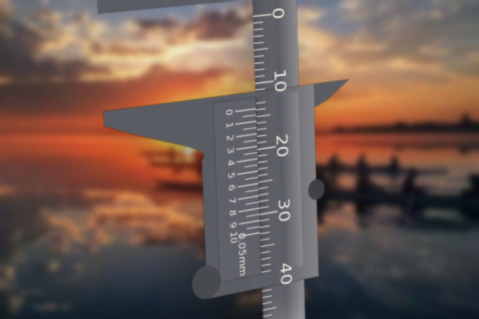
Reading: value=13.8 unit=mm
